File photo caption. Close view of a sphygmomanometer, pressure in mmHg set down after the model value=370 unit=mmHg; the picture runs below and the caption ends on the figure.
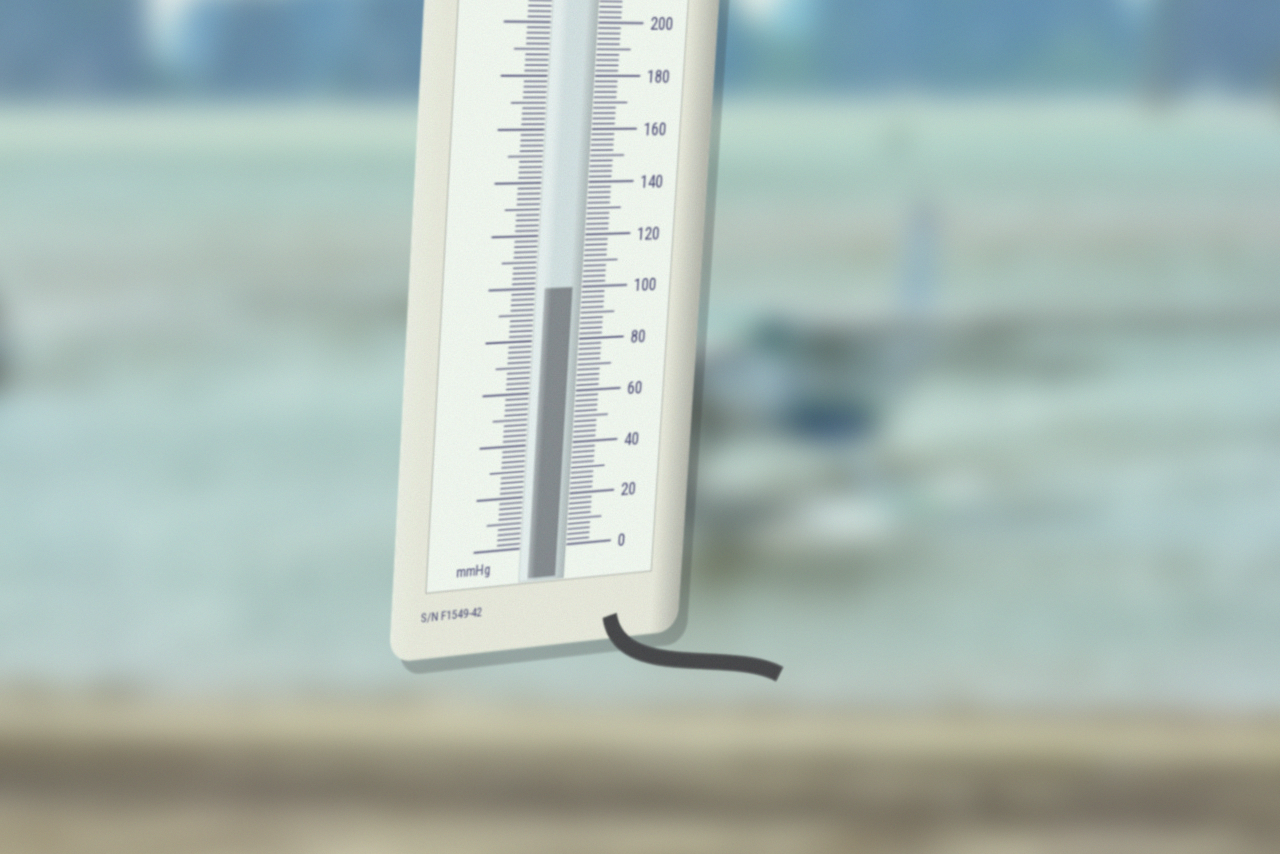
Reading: value=100 unit=mmHg
